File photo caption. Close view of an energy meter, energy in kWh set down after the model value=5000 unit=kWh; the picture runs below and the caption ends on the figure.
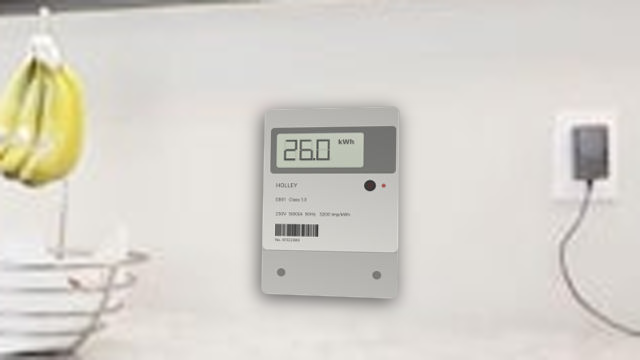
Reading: value=26.0 unit=kWh
